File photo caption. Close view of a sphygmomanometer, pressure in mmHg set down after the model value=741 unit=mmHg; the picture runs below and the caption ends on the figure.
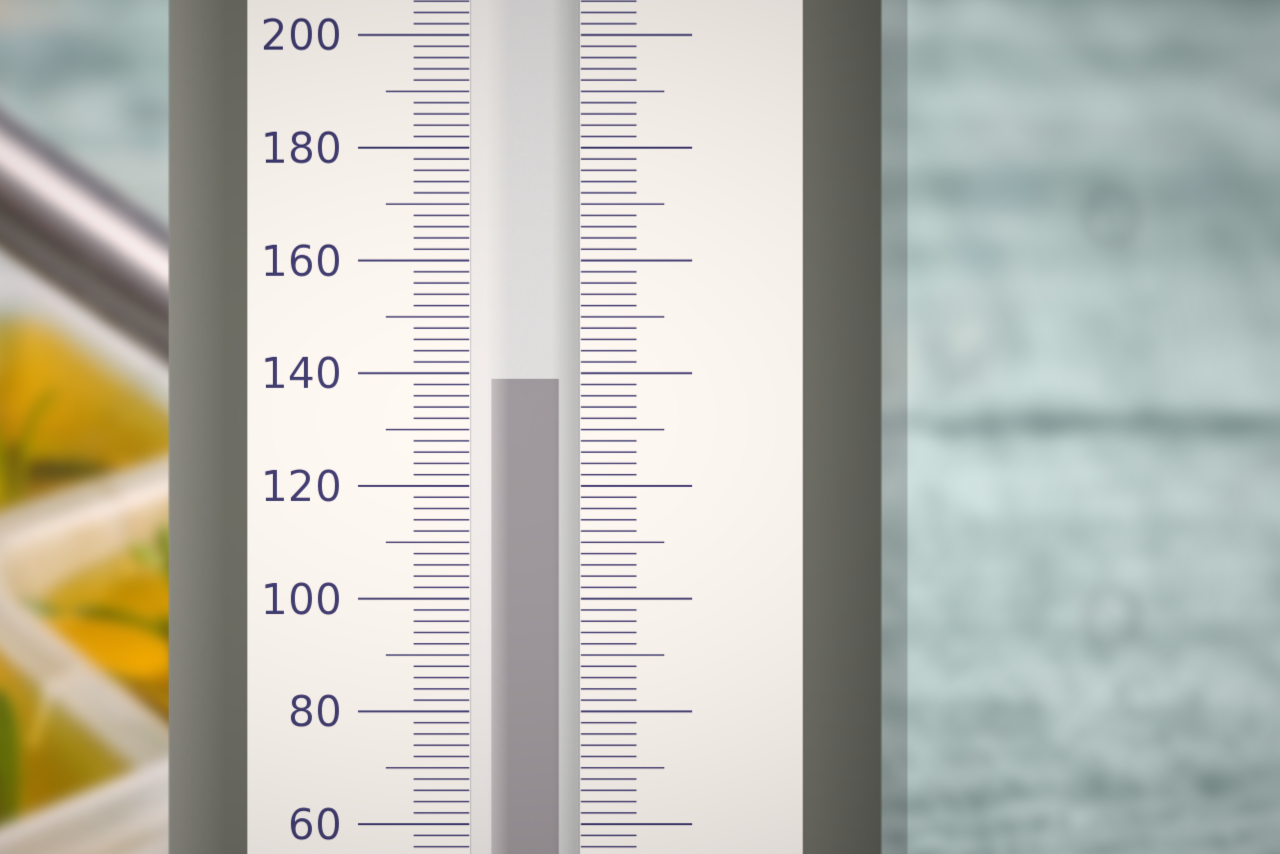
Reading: value=139 unit=mmHg
